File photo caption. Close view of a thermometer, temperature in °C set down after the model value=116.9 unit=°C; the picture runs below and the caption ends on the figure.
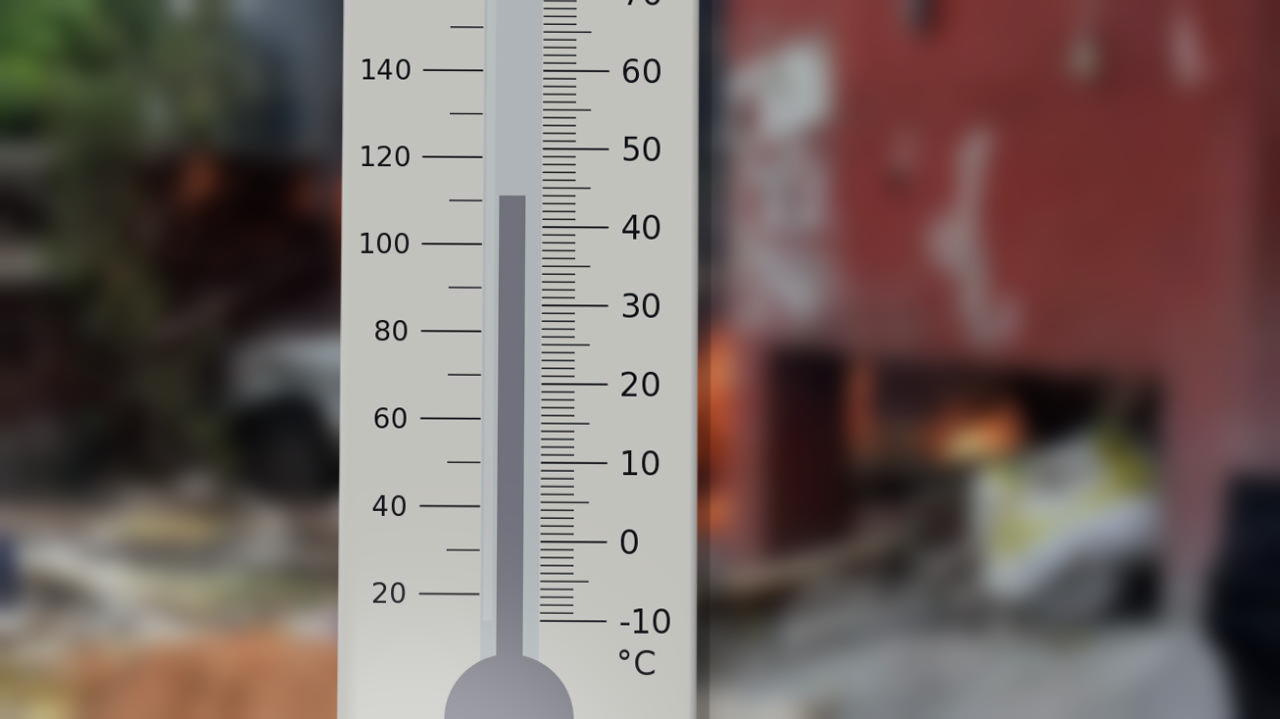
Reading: value=44 unit=°C
